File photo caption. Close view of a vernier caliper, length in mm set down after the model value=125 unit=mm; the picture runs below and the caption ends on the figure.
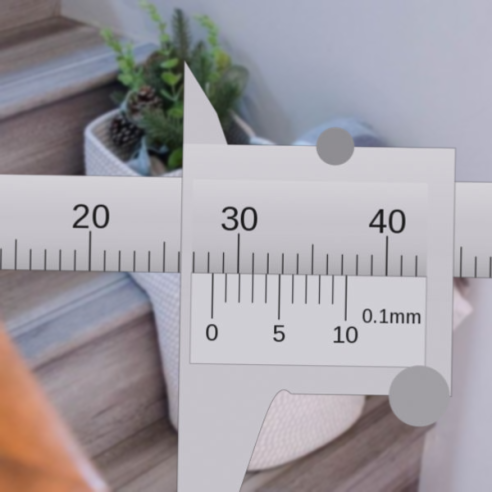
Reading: value=28.3 unit=mm
